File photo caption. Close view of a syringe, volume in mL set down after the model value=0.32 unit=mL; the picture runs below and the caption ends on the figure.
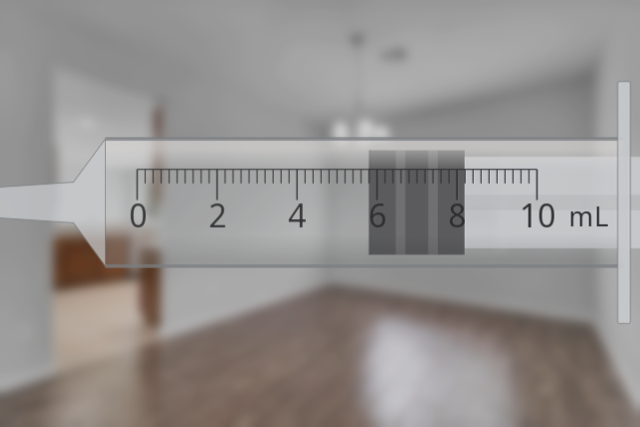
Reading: value=5.8 unit=mL
